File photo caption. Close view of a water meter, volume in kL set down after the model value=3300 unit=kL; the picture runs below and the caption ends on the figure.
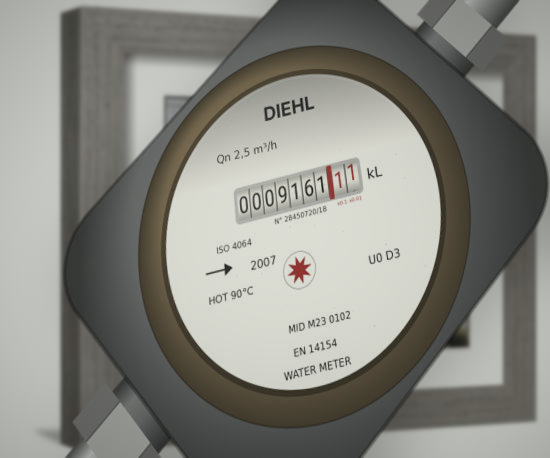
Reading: value=9161.11 unit=kL
